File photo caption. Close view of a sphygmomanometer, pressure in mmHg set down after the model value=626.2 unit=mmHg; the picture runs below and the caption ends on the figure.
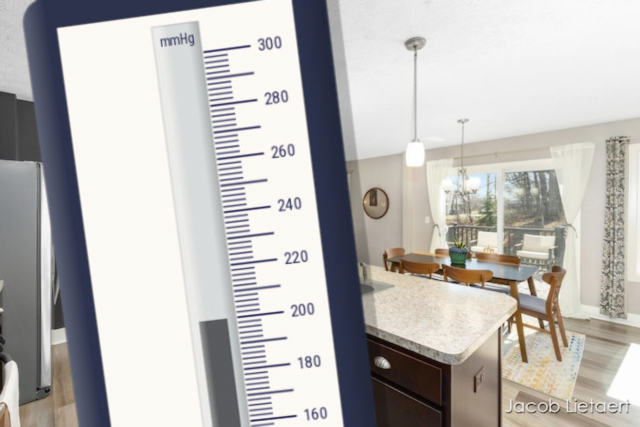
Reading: value=200 unit=mmHg
